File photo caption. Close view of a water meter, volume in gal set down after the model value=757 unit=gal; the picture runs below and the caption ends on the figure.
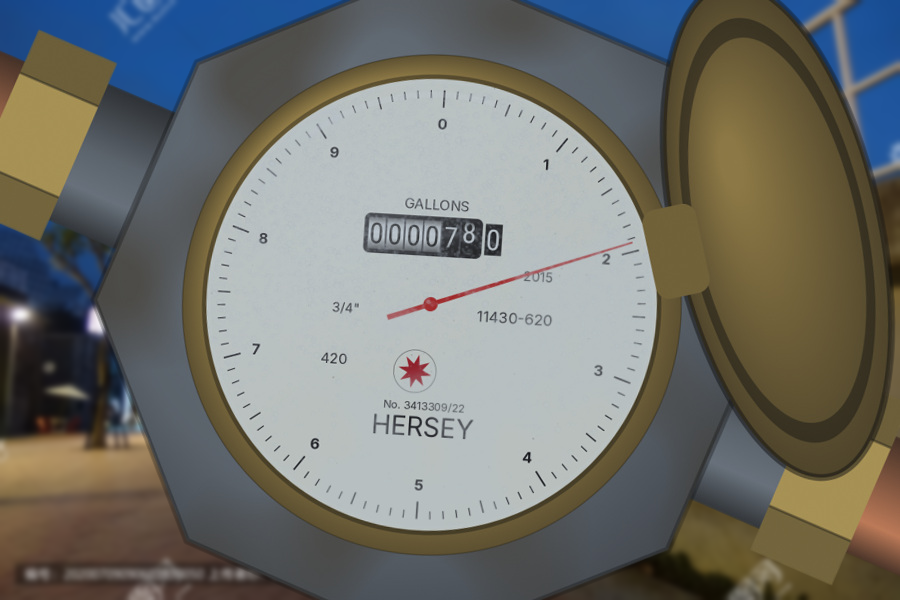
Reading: value=781.9 unit=gal
